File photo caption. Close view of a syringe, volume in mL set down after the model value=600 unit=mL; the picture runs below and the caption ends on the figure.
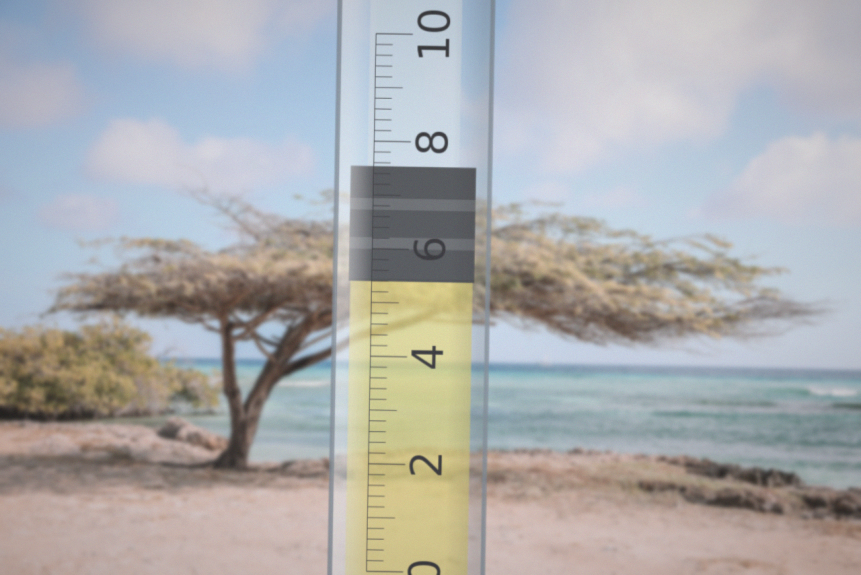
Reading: value=5.4 unit=mL
